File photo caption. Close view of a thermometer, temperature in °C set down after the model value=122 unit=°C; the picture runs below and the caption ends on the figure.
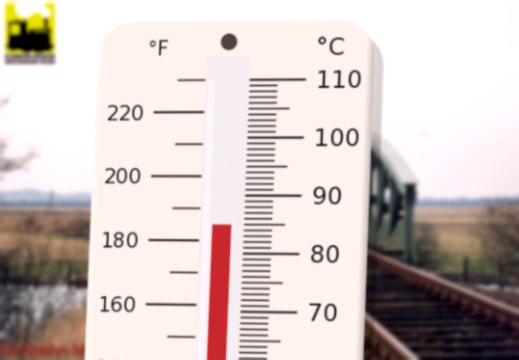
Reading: value=85 unit=°C
